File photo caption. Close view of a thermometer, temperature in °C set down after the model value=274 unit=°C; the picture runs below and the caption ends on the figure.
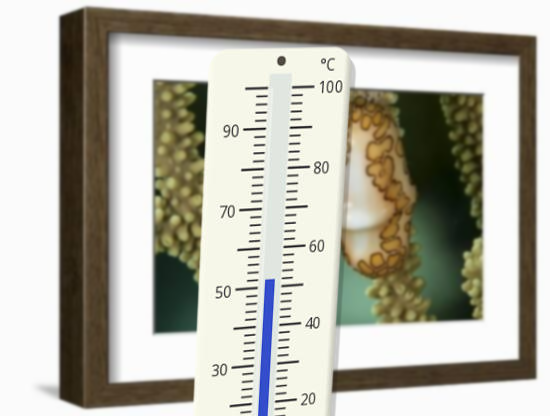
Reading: value=52 unit=°C
